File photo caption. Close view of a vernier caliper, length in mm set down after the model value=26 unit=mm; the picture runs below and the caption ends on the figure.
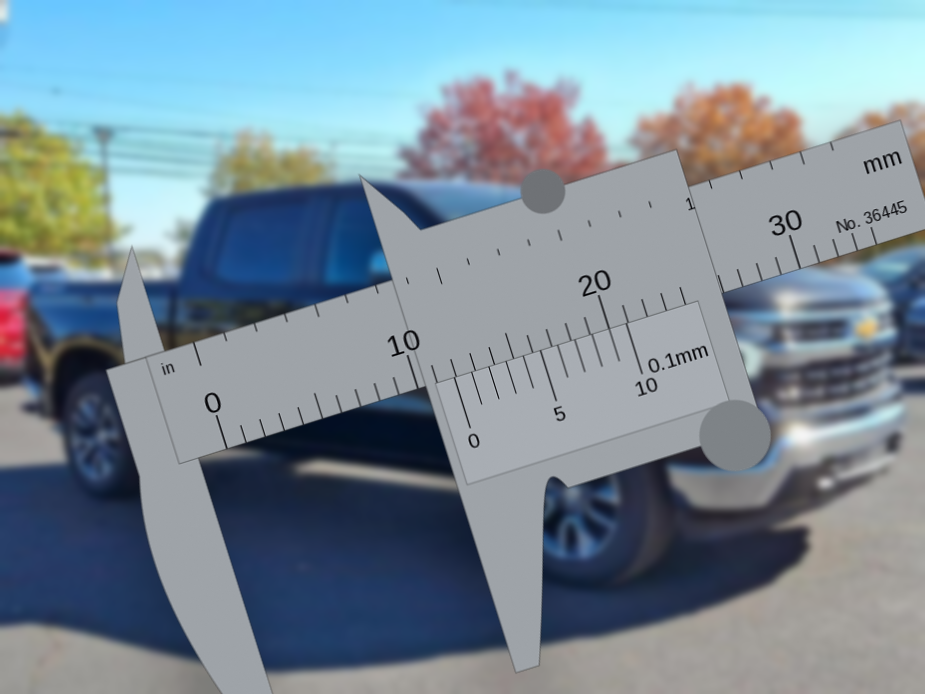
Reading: value=11.9 unit=mm
